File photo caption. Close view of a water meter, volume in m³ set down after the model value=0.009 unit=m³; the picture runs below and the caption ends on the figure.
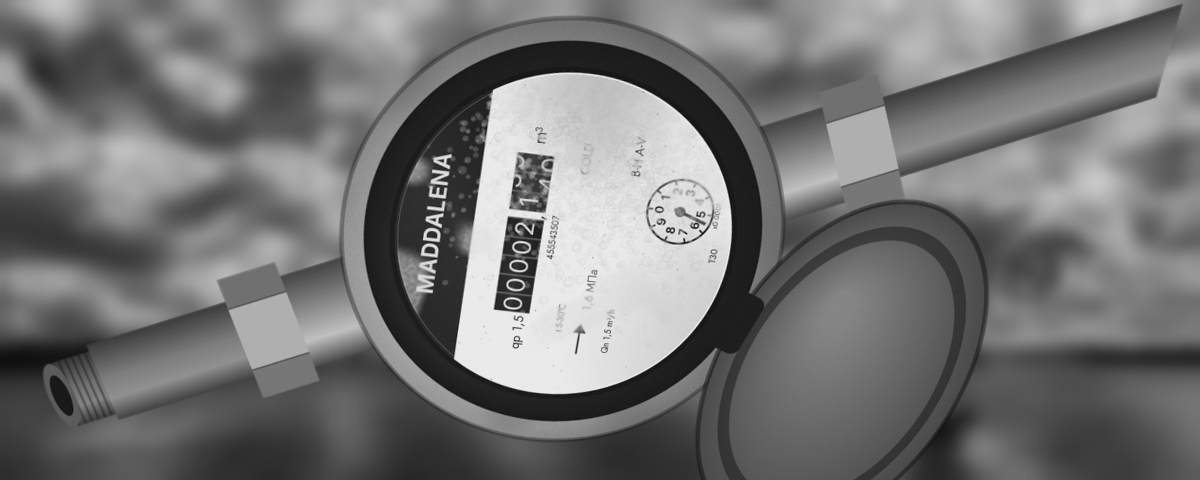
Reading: value=2.1395 unit=m³
